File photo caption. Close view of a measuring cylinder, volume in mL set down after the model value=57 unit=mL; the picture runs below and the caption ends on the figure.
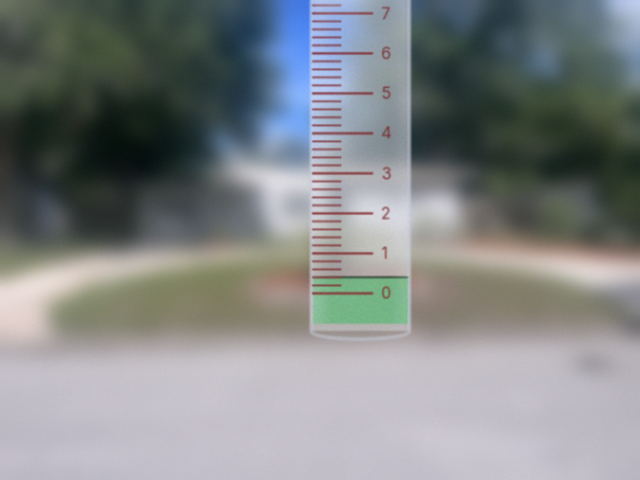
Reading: value=0.4 unit=mL
